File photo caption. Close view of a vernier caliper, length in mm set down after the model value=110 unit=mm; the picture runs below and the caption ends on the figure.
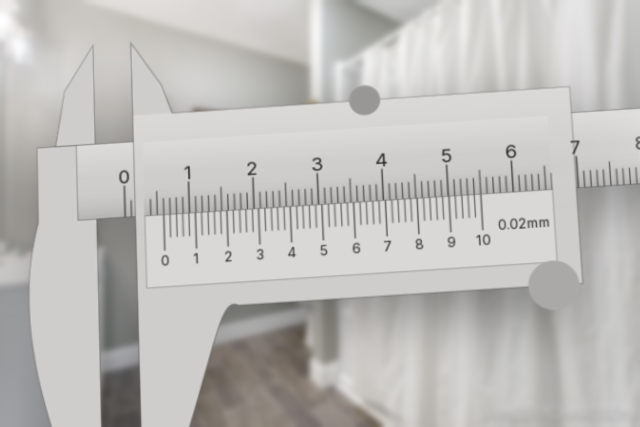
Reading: value=6.0 unit=mm
